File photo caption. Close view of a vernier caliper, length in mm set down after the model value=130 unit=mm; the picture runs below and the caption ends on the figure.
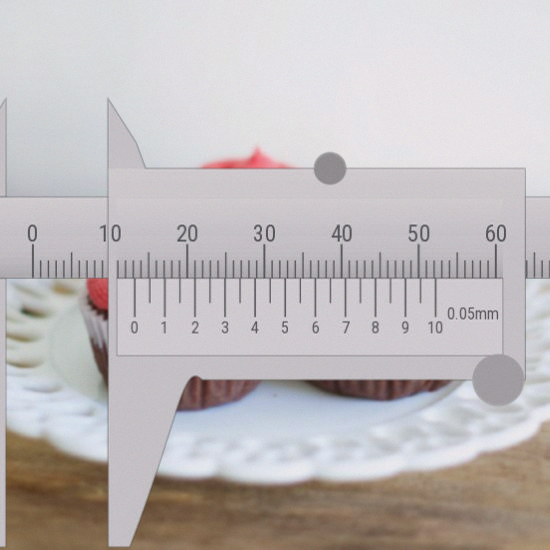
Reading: value=13.2 unit=mm
